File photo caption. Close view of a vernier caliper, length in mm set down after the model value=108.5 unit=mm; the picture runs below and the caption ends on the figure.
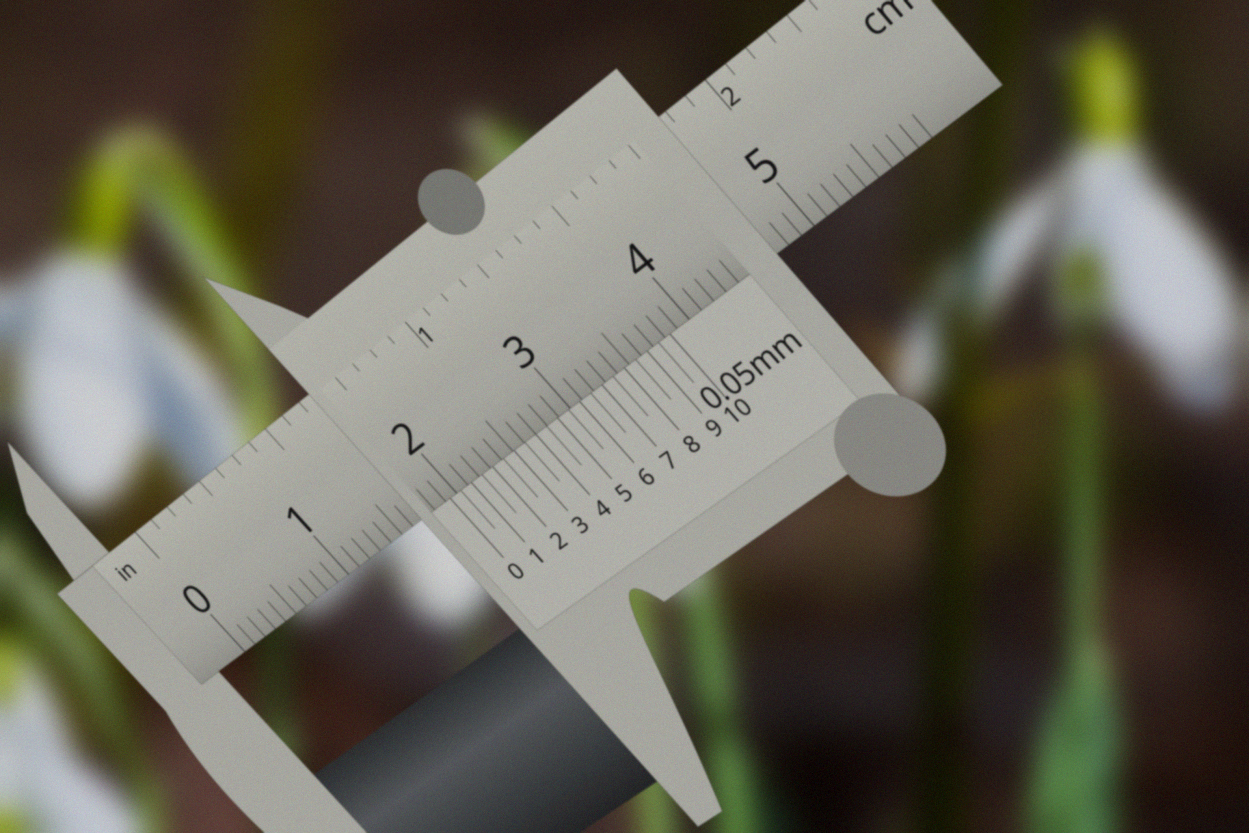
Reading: value=19.4 unit=mm
